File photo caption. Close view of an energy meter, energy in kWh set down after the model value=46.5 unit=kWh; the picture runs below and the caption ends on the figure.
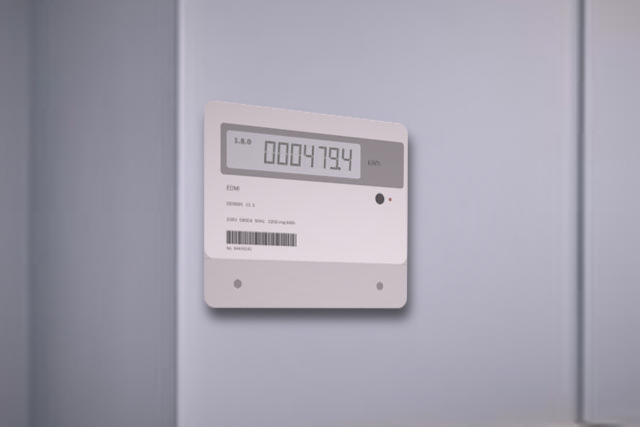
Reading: value=479.4 unit=kWh
